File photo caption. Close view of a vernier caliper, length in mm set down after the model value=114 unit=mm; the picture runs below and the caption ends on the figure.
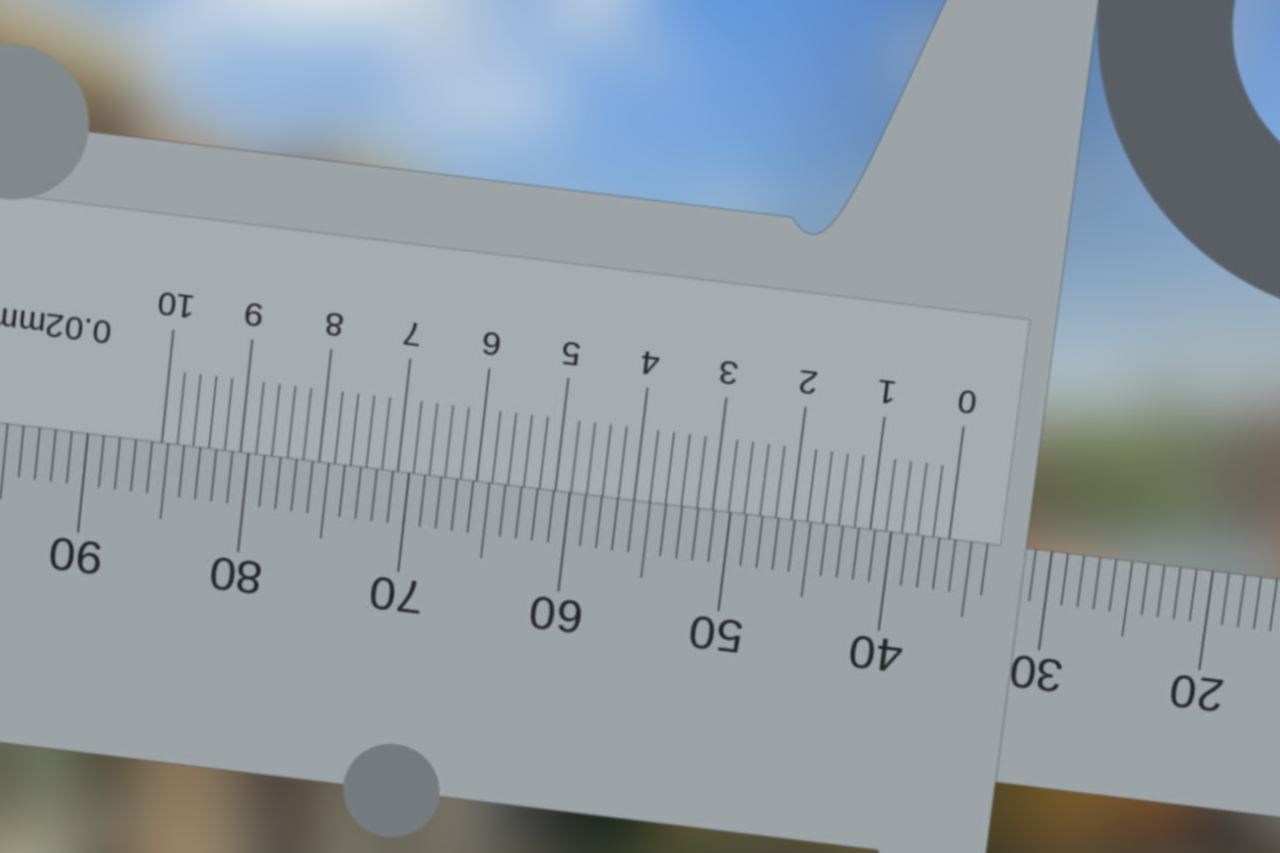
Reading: value=36.4 unit=mm
